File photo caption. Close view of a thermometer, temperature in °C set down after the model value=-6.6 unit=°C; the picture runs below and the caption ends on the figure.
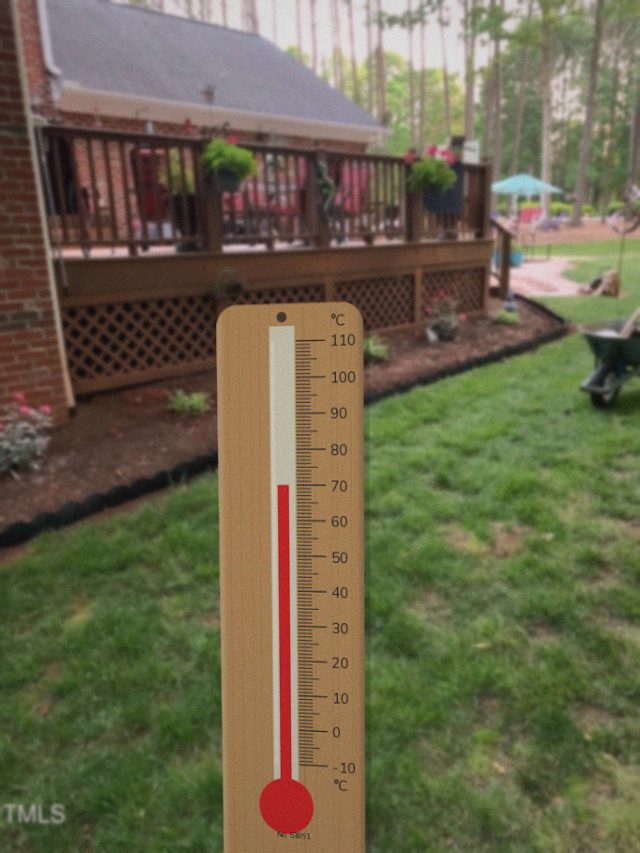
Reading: value=70 unit=°C
